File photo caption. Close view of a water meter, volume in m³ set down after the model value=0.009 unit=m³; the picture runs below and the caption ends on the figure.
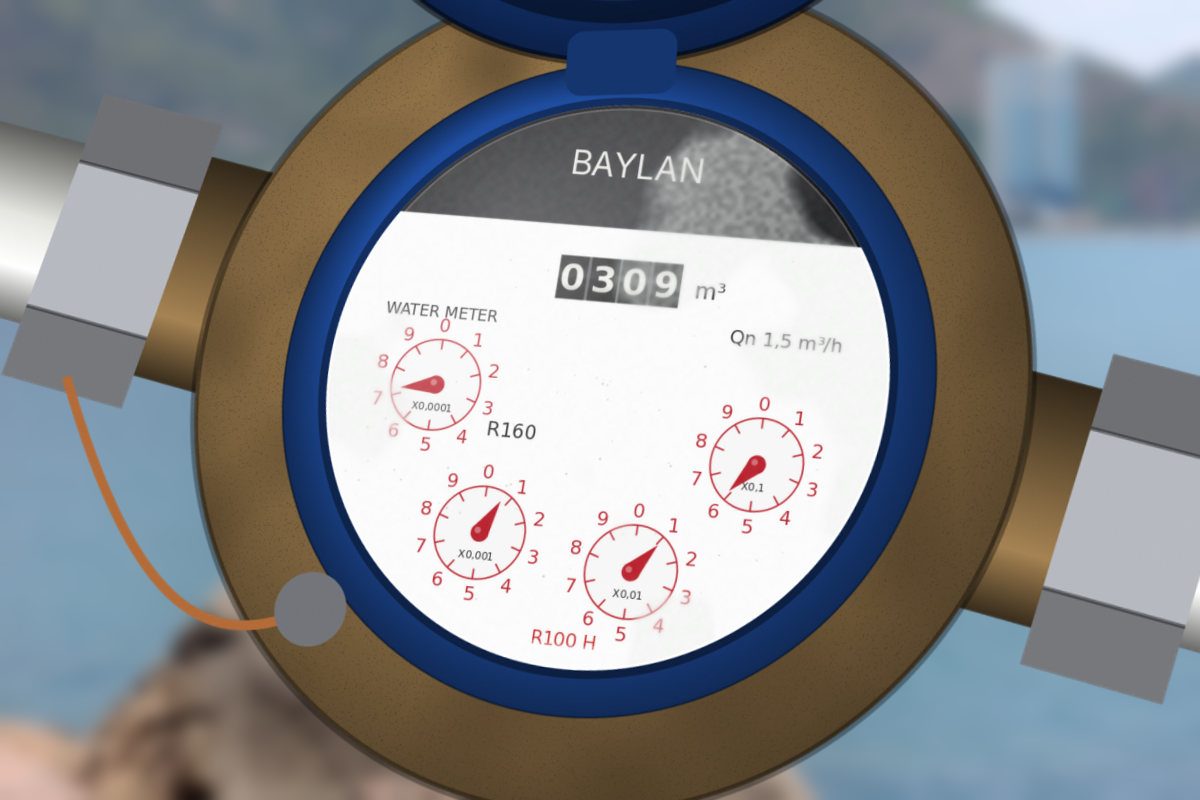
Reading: value=309.6107 unit=m³
